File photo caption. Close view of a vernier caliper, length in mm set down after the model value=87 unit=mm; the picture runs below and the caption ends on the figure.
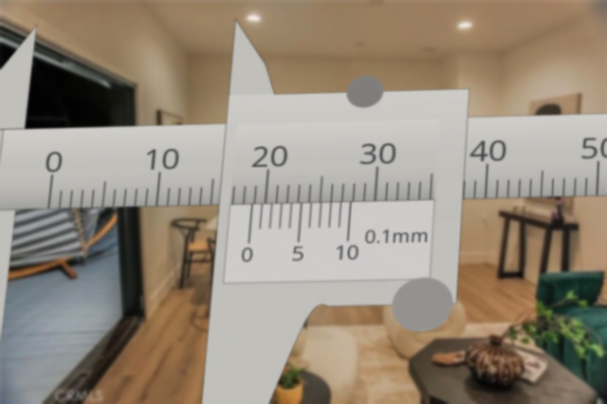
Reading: value=18.8 unit=mm
